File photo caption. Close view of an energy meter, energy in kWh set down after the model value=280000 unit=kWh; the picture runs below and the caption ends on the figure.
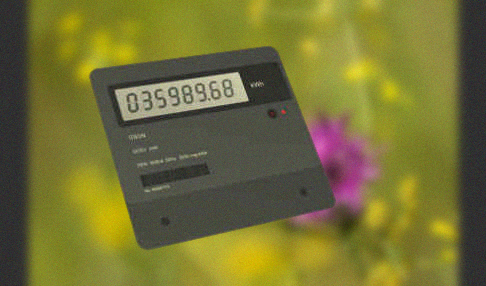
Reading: value=35989.68 unit=kWh
